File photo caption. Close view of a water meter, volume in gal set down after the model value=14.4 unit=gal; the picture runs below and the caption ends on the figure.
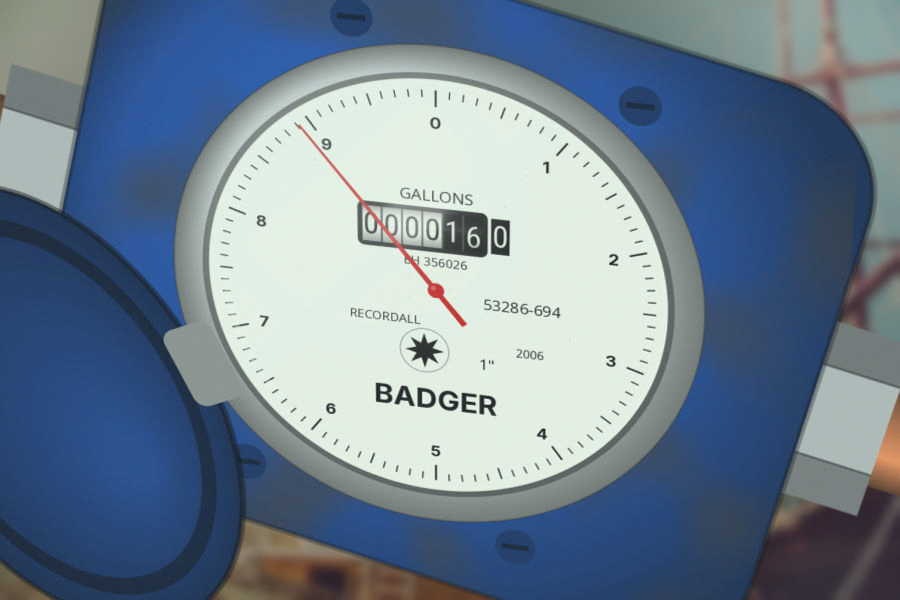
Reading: value=158.9 unit=gal
